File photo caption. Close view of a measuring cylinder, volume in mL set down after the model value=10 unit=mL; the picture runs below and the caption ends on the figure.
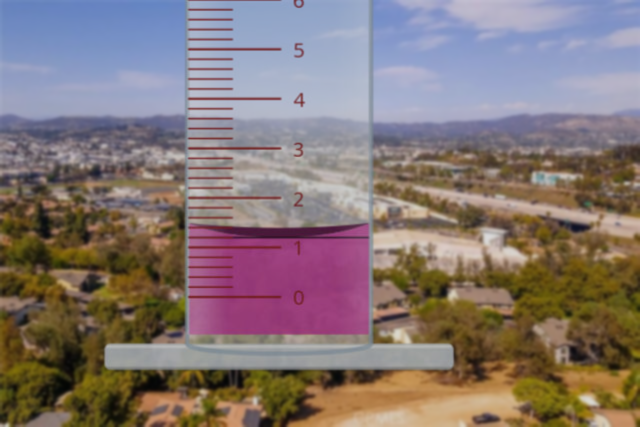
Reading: value=1.2 unit=mL
